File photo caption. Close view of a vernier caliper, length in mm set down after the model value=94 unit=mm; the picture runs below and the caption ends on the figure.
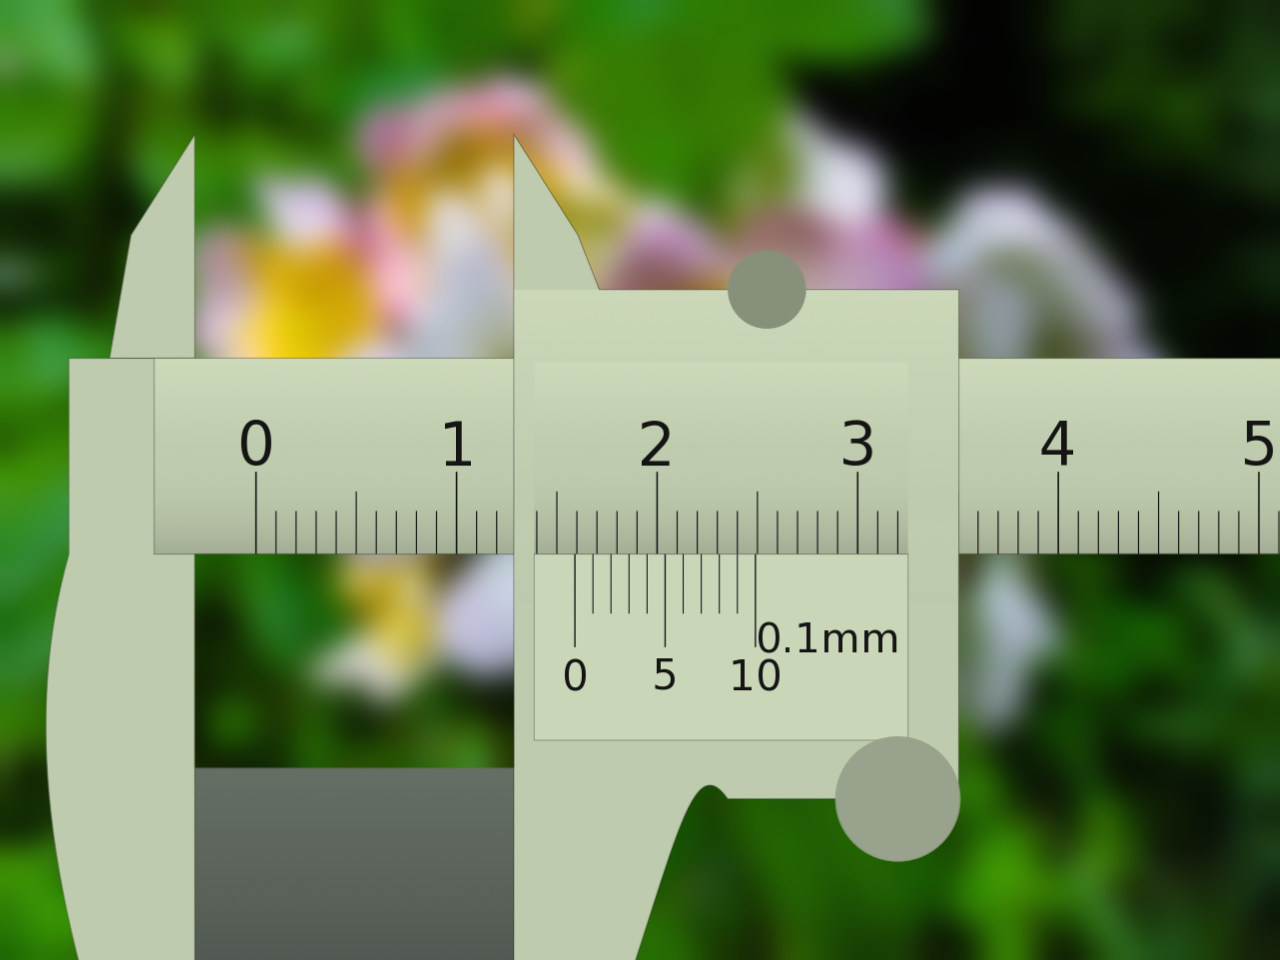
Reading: value=15.9 unit=mm
